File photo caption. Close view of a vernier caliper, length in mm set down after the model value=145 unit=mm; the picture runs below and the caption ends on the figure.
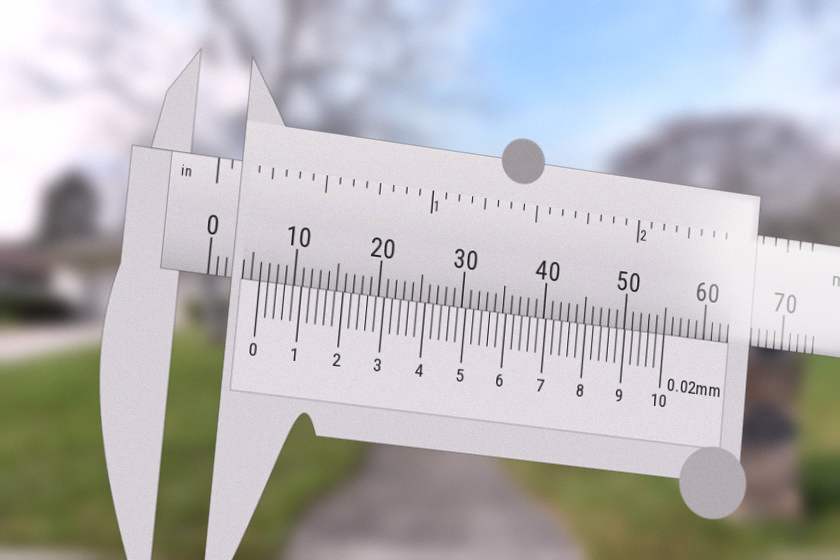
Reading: value=6.0 unit=mm
